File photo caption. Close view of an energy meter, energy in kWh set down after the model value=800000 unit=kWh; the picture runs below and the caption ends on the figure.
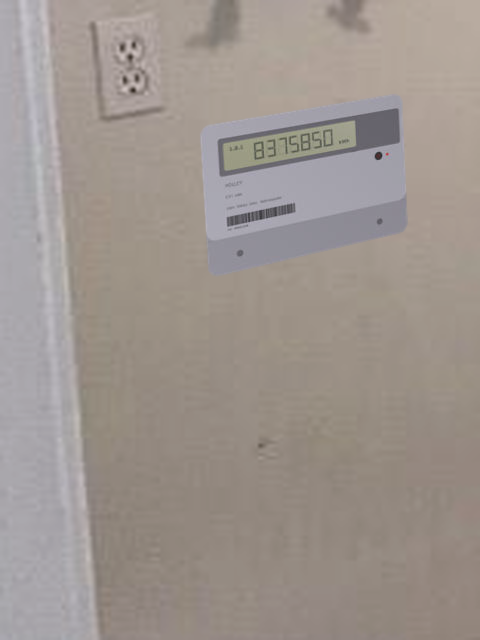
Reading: value=8375850 unit=kWh
